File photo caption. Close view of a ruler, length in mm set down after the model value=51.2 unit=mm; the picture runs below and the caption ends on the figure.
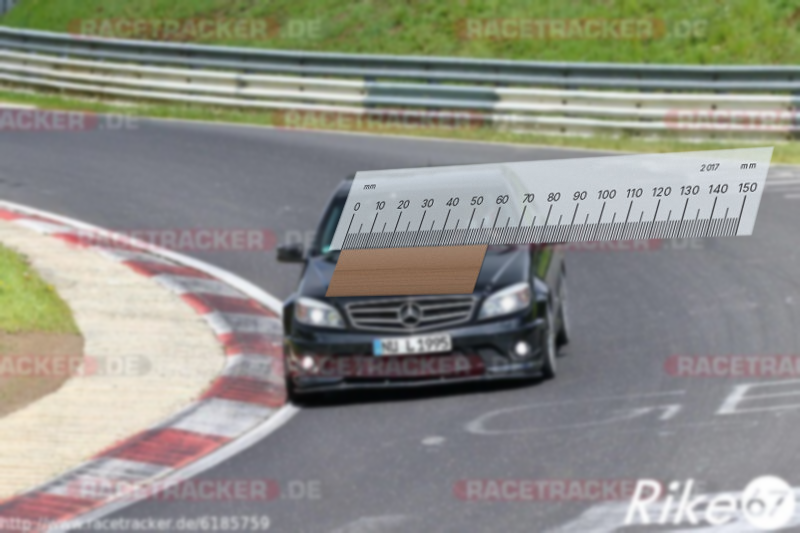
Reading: value=60 unit=mm
